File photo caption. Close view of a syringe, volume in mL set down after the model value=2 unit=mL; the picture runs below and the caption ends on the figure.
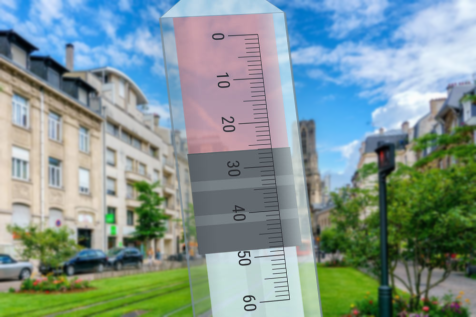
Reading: value=26 unit=mL
